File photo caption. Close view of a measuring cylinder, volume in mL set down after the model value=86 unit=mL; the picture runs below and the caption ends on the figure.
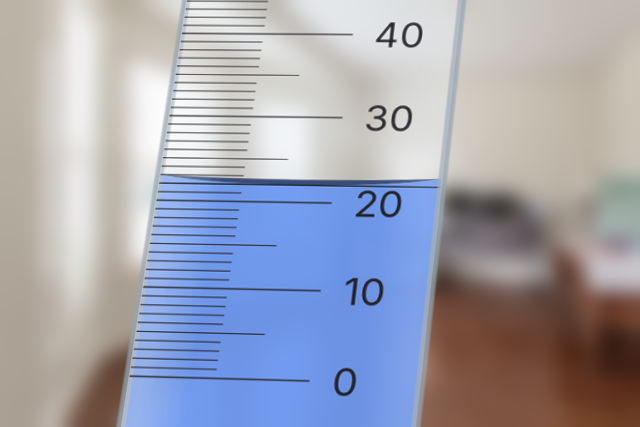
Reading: value=22 unit=mL
